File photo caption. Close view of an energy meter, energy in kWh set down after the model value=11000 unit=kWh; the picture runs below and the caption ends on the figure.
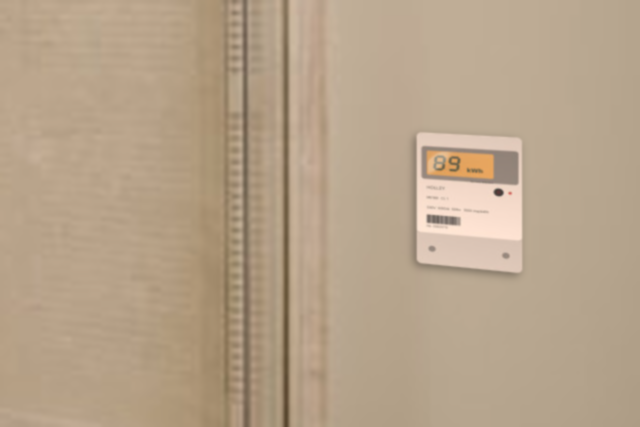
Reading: value=89 unit=kWh
